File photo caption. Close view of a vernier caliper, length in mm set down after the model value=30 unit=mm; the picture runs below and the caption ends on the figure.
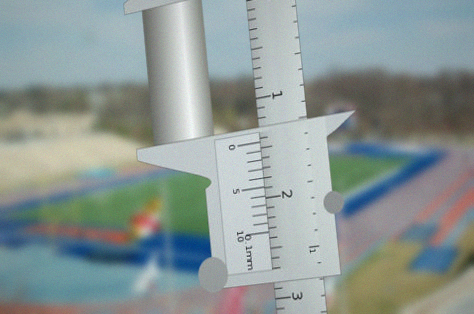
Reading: value=14.4 unit=mm
